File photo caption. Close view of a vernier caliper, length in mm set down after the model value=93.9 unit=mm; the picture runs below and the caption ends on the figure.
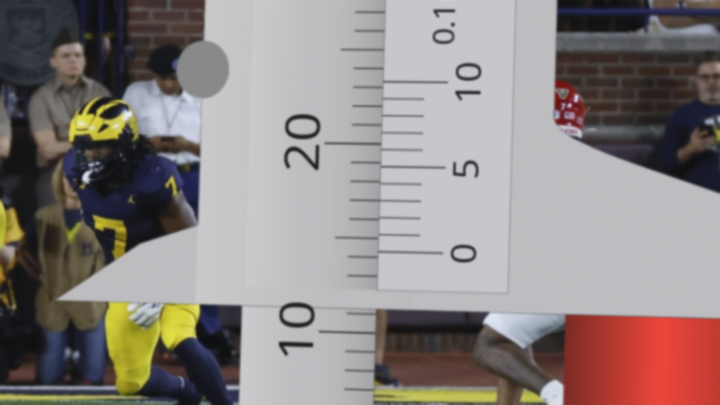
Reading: value=14.3 unit=mm
